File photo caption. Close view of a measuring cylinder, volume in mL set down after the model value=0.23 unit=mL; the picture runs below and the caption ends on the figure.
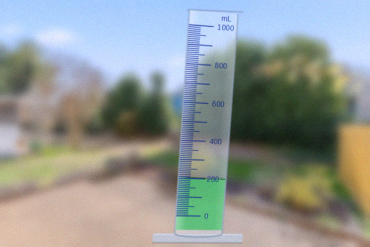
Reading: value=200 unit=mL
